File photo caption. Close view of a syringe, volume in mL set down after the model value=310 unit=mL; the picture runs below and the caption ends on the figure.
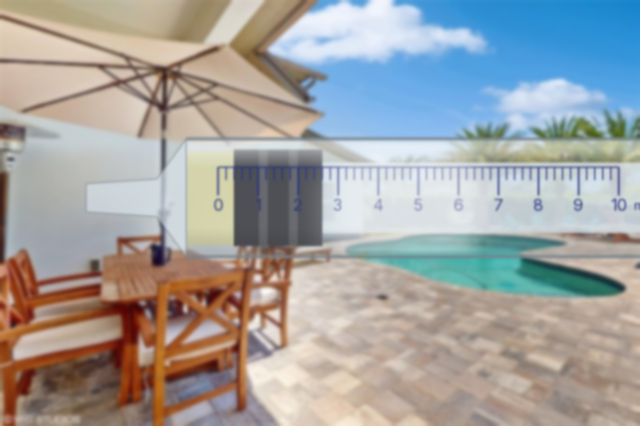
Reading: value=0.4 unit=mL
